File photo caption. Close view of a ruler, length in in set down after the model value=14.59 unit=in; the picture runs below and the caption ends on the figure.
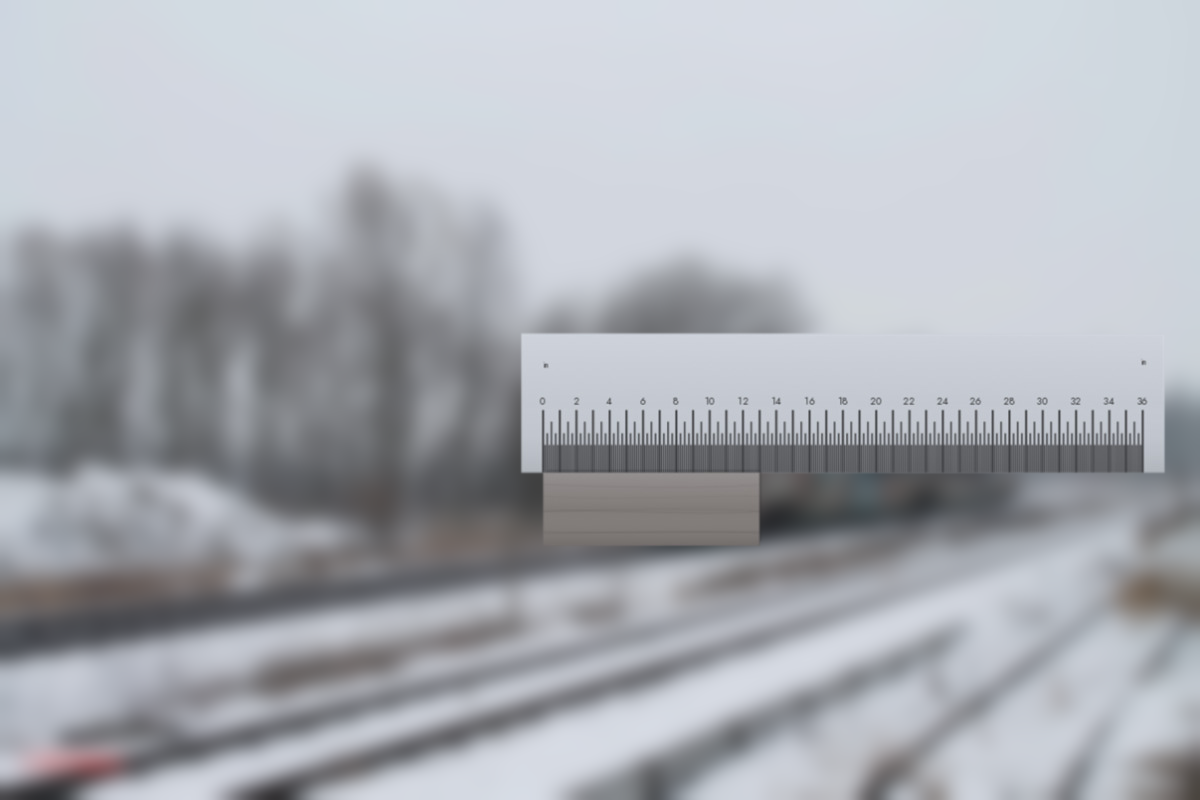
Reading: value=13 unit=in
